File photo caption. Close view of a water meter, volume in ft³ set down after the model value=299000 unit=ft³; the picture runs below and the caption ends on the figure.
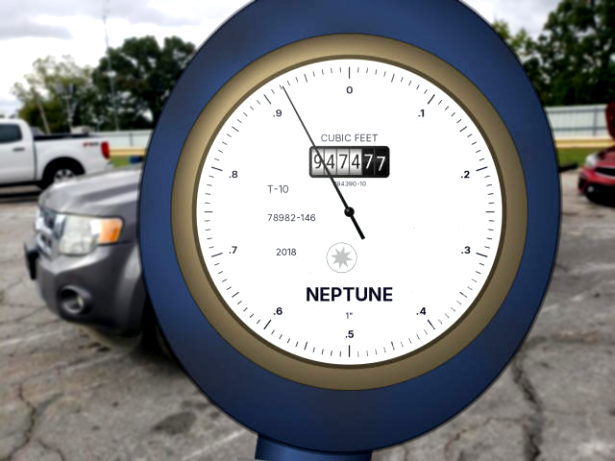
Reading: value=947476.92 unit=ft³
